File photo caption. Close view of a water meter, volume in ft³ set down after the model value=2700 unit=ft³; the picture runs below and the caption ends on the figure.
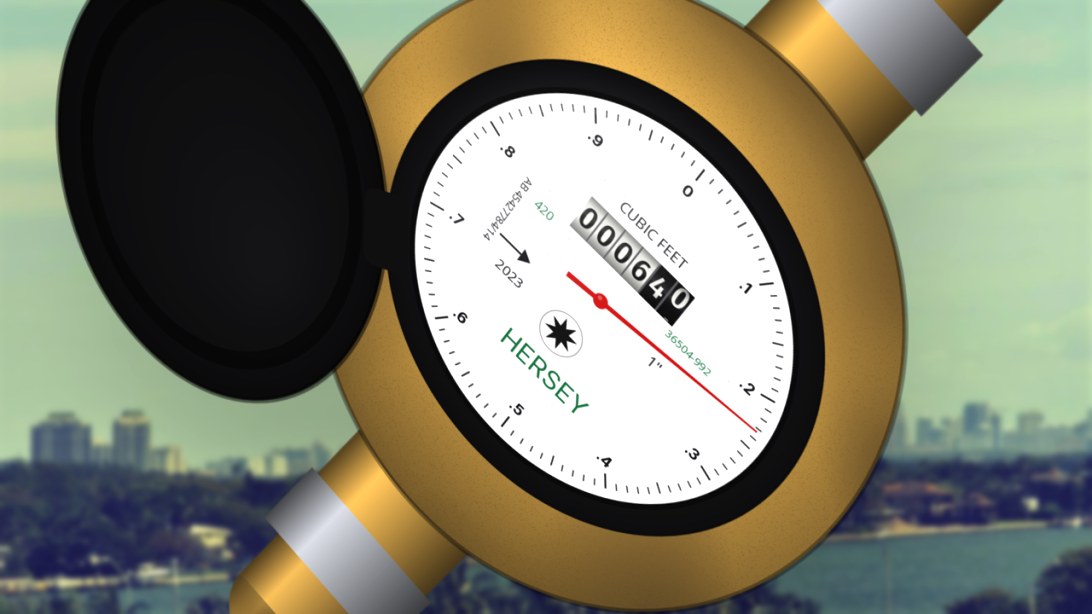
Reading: value=640.23 unit=ft³
